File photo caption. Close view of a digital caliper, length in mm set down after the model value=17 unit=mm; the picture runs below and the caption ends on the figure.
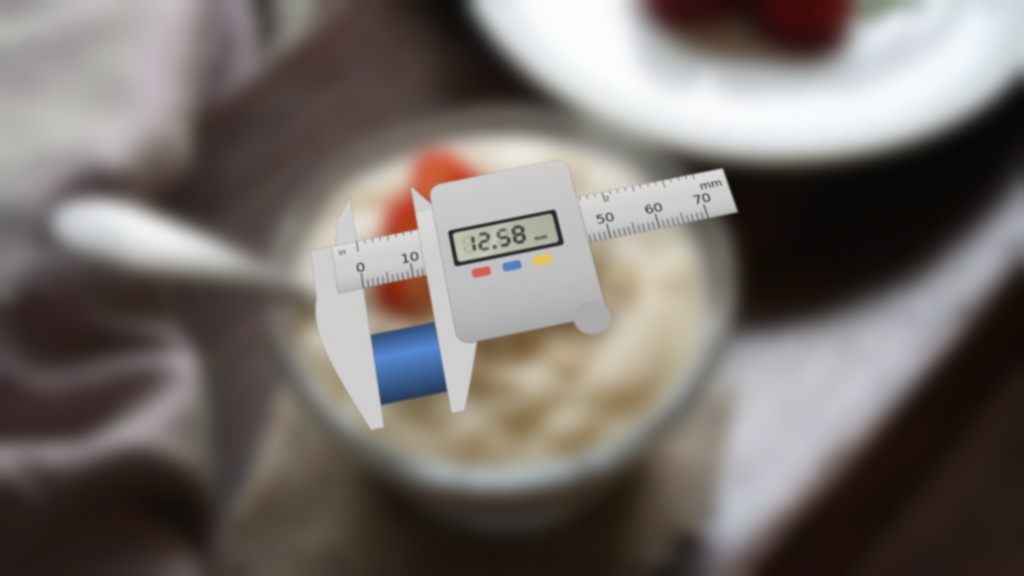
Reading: value=12.58 unit=mm
